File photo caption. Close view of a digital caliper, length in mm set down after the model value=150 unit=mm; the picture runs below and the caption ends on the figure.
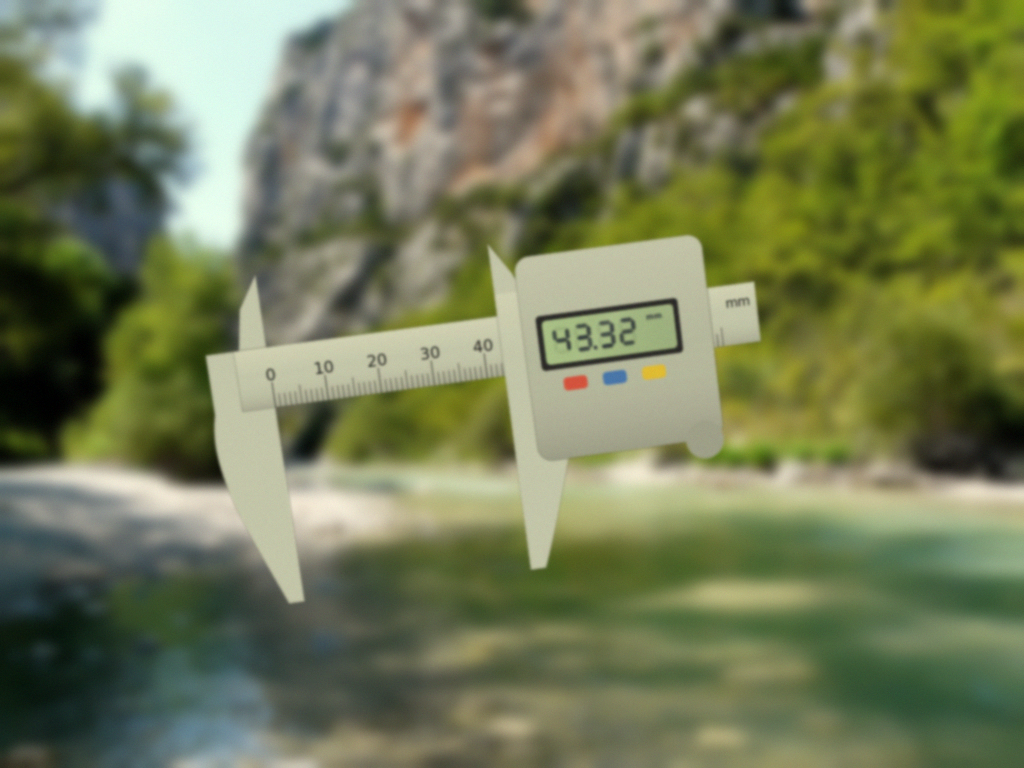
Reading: value=43.32 unit=mm
